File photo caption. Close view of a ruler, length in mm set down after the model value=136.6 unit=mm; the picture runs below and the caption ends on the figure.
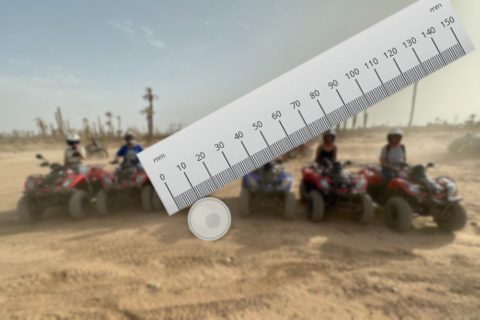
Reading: value=20 unit=mm
